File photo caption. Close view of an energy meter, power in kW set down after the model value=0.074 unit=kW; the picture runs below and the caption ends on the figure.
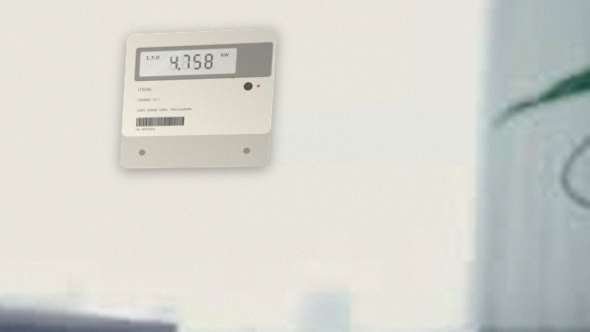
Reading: value=4.758 unit=kW
